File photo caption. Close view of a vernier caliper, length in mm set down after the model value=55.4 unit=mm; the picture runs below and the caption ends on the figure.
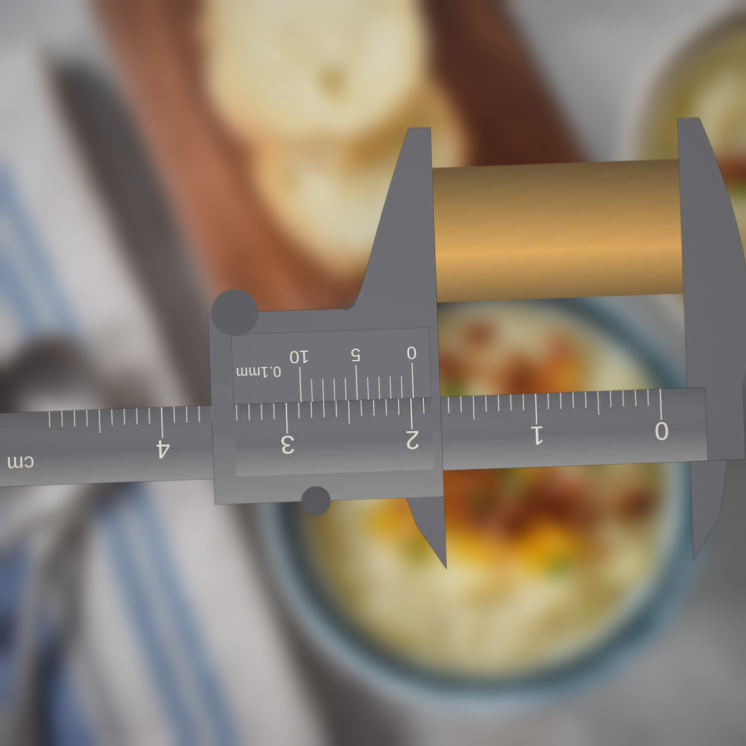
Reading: value=19.8 unit=mm
